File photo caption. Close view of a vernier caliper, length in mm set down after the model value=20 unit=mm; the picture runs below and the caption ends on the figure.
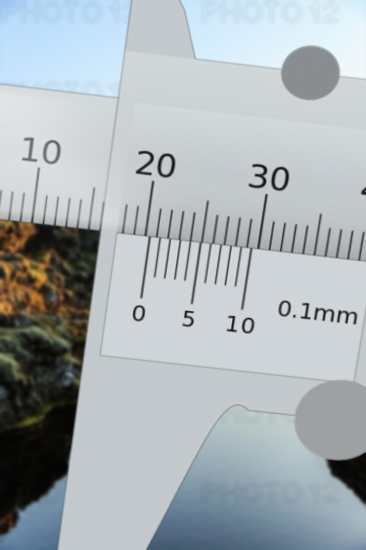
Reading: value=20.4 unit=mm
